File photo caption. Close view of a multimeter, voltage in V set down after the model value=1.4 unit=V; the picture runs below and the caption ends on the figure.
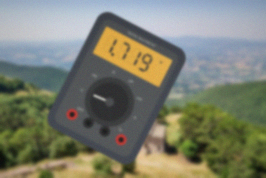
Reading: value=1.719 unit=V
